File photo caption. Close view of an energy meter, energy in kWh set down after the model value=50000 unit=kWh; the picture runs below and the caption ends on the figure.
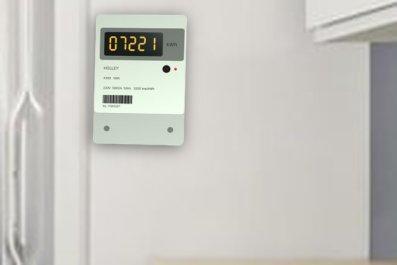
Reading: value=7221 unit=kWh
